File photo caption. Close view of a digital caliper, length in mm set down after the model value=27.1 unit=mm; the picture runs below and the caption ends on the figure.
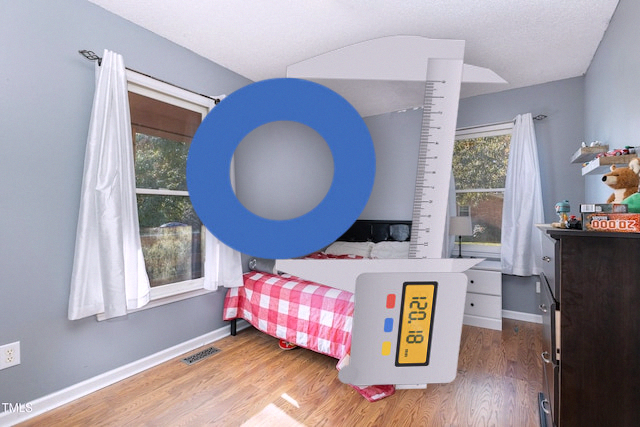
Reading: value=120.18 unit=mm
